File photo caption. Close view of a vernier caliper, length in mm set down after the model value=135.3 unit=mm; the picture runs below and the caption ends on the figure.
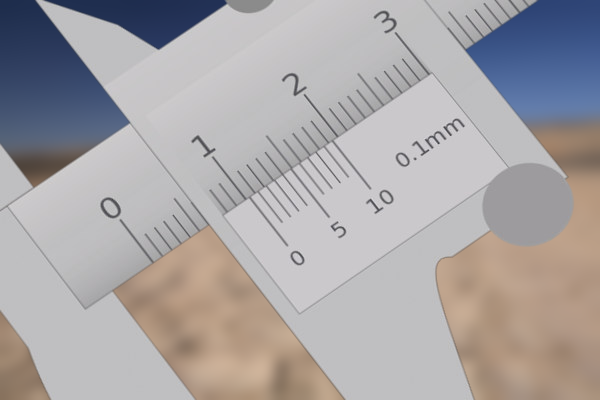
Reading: value=10.4 unit=mm
